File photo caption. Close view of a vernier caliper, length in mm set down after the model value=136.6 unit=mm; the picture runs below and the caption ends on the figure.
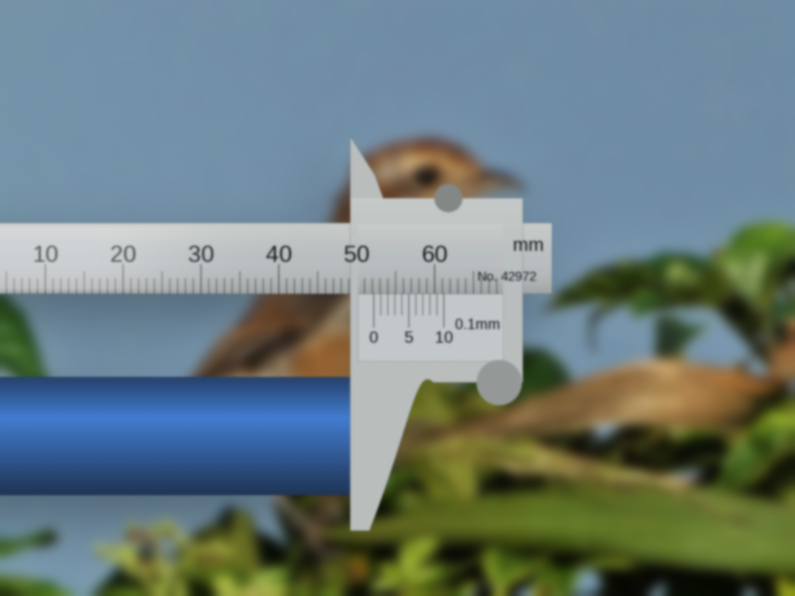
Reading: value=52.2 unit=mm
